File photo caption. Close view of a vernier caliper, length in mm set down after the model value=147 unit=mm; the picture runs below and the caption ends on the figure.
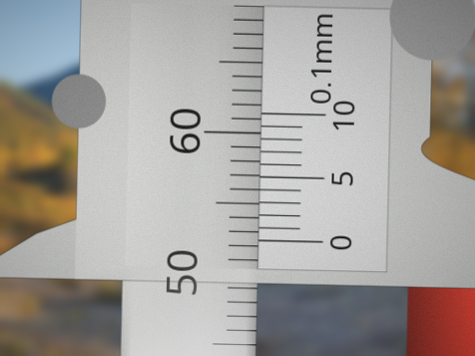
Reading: value=52.4 unit=mm
